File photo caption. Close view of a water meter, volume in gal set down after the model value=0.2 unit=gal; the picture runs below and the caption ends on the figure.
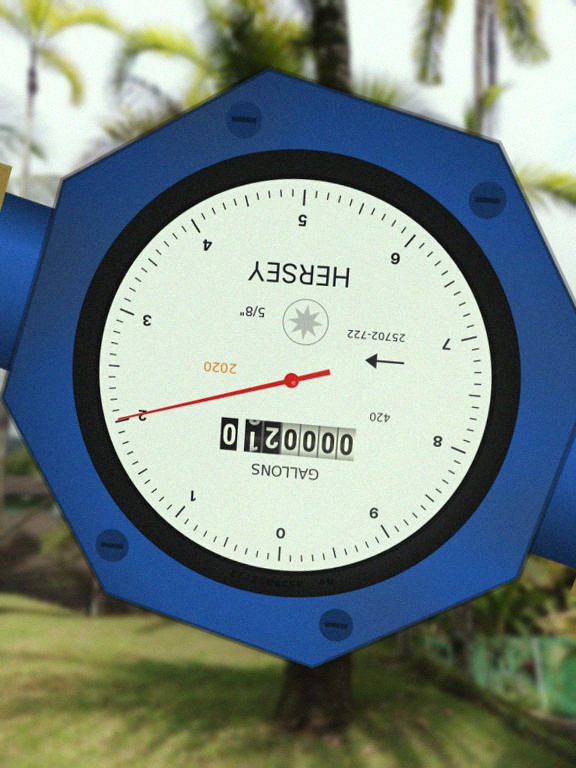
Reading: value=212.0 unit=gal
